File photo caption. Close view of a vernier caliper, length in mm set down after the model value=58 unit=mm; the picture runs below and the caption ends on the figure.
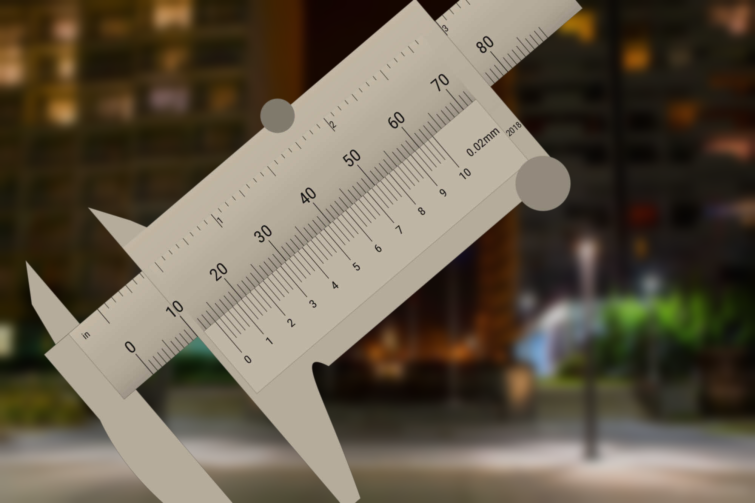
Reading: value=14.0 unit=mm
